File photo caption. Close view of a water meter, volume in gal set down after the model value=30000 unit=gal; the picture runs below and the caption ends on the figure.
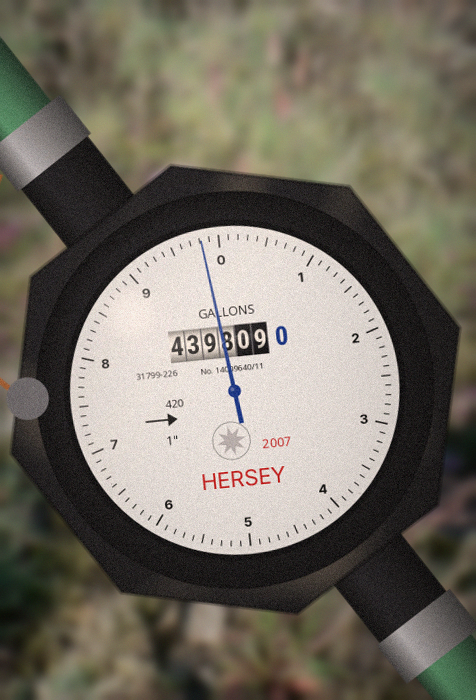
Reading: value=4398089.8 unit=gal
